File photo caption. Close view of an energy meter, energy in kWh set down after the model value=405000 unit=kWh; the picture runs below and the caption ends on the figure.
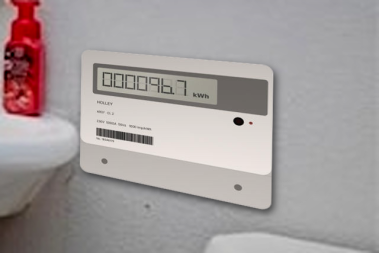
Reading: value=96.7 unit=kWh
